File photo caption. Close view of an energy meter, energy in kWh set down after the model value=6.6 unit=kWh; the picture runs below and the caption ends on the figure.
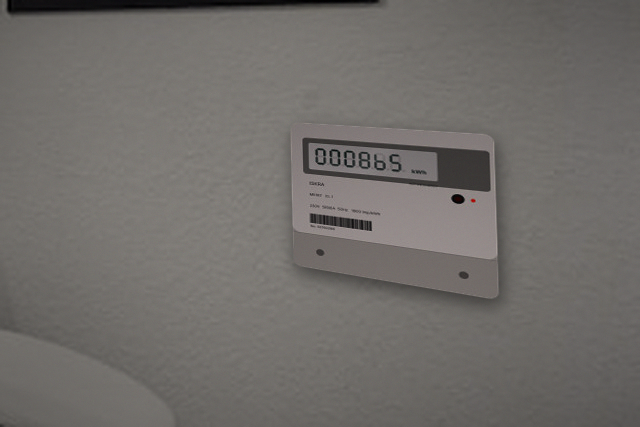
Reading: value=865 unit=kWh
